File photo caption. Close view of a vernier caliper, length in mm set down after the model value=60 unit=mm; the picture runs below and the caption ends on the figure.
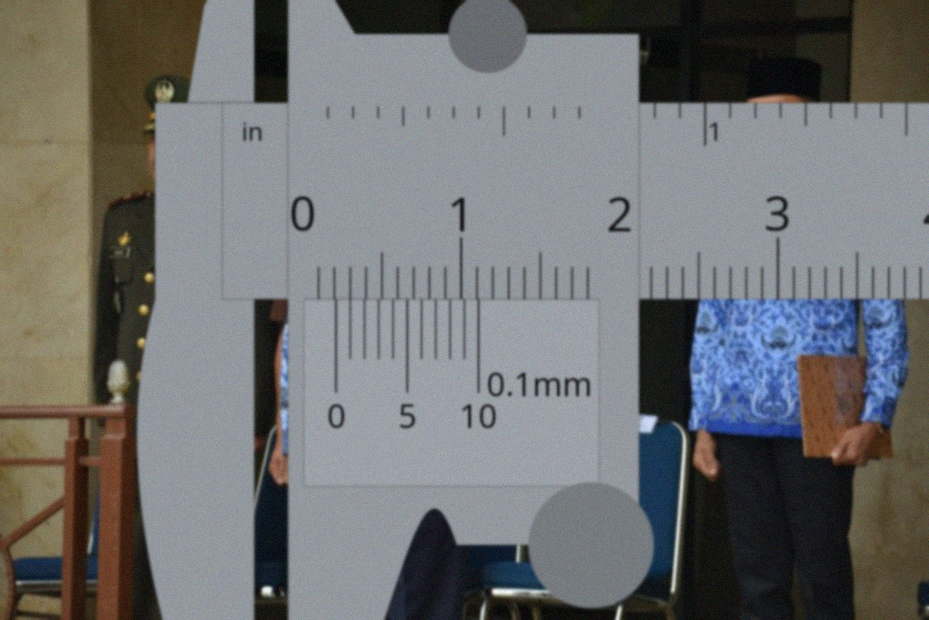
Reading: value=2.1 unit=mm
